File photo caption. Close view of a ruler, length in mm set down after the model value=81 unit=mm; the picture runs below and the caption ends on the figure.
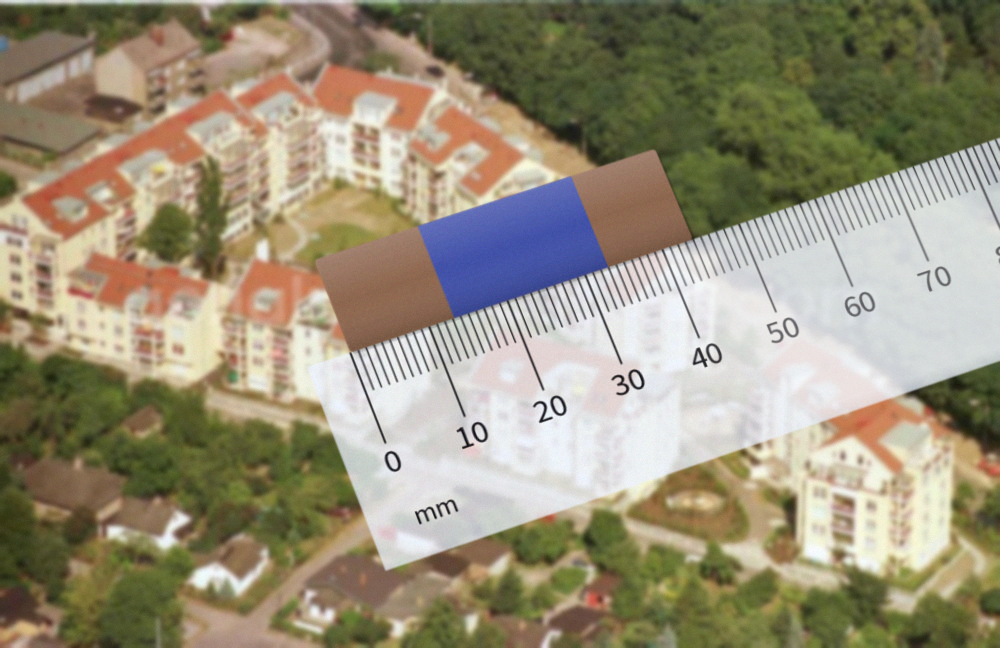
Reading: value=44 unit=mm
